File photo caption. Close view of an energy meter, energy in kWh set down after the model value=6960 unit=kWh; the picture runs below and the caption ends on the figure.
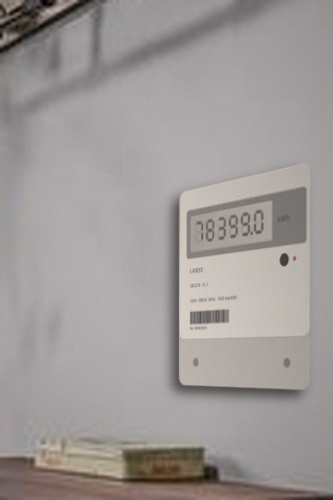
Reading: value=78399.0 unit=kWh
